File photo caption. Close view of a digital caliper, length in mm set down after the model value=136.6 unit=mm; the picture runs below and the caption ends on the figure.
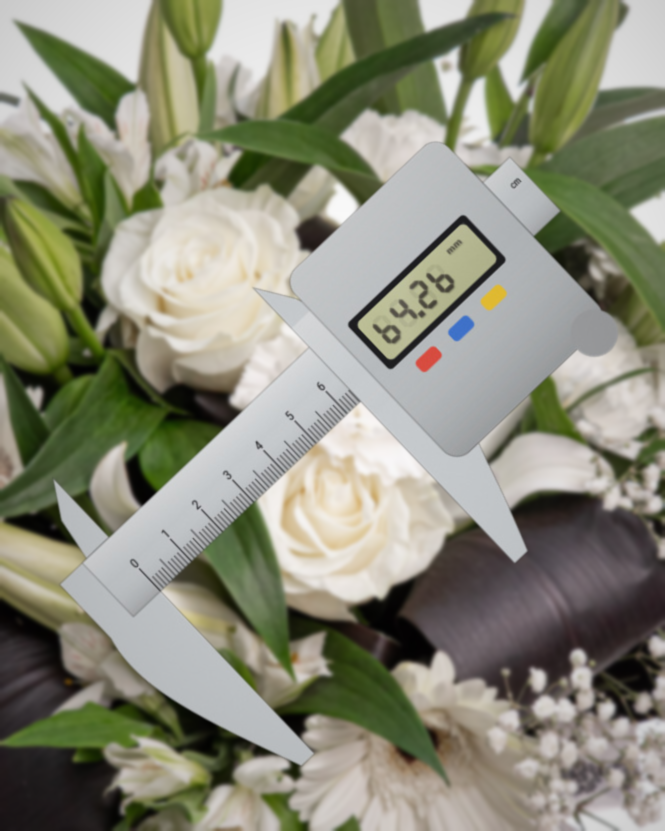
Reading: value=64.26 unit=mm
